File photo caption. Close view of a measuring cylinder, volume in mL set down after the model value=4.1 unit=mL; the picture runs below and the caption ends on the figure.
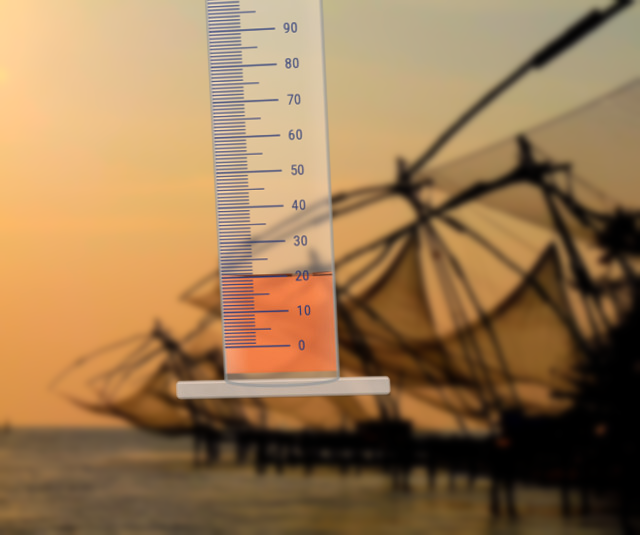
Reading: value=20 unit=mL
